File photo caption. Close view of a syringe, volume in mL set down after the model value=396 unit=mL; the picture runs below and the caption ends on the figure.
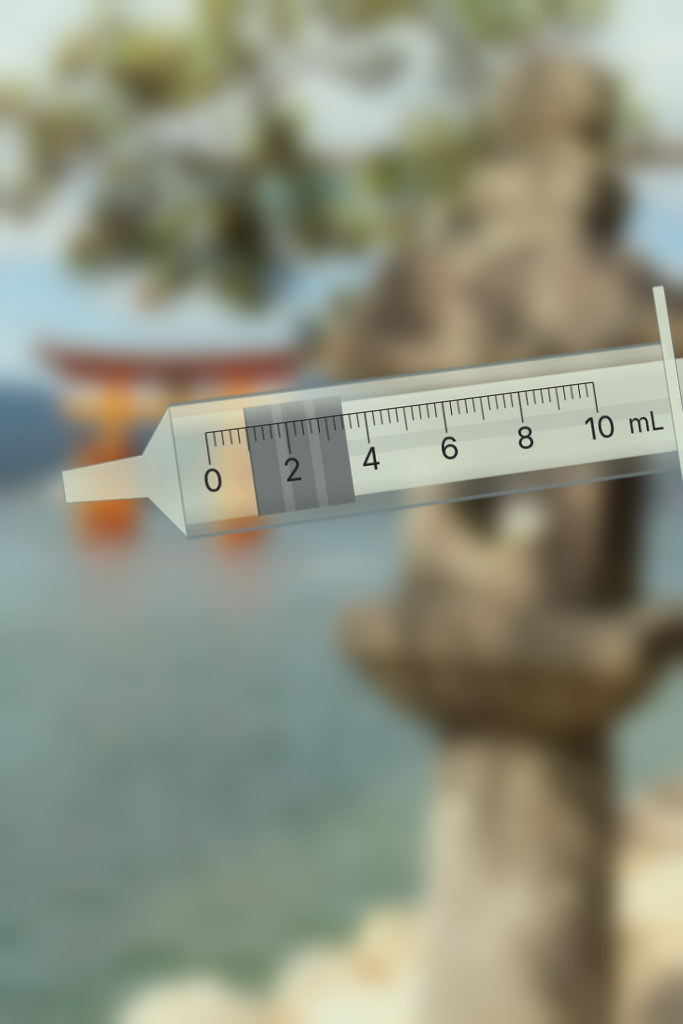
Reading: value=1 unit=mL
